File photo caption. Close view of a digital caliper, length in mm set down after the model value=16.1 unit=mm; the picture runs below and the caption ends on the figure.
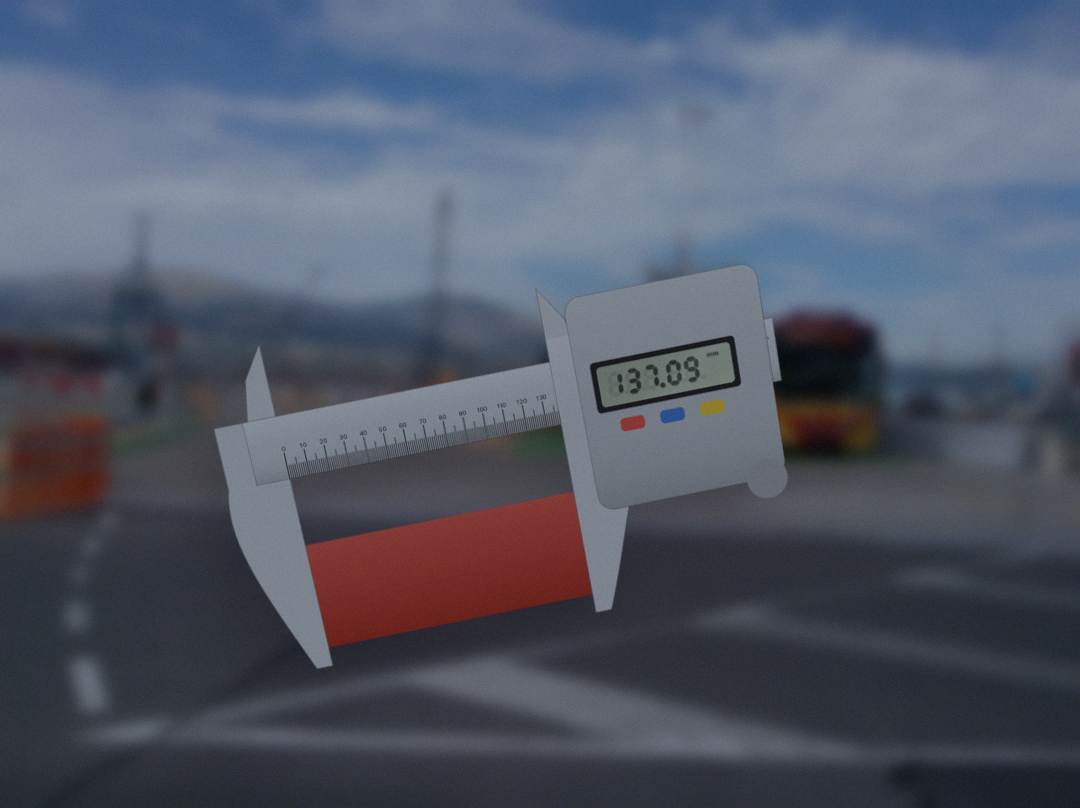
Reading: value=137.09 unit=mm
